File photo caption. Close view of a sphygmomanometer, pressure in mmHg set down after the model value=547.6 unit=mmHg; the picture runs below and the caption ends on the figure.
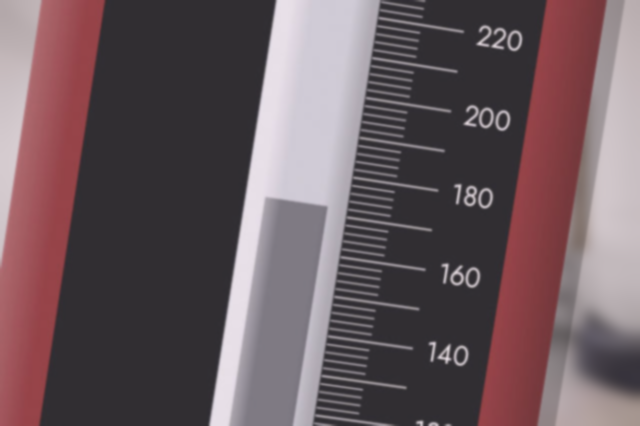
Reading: value=172 unit=mmHg
